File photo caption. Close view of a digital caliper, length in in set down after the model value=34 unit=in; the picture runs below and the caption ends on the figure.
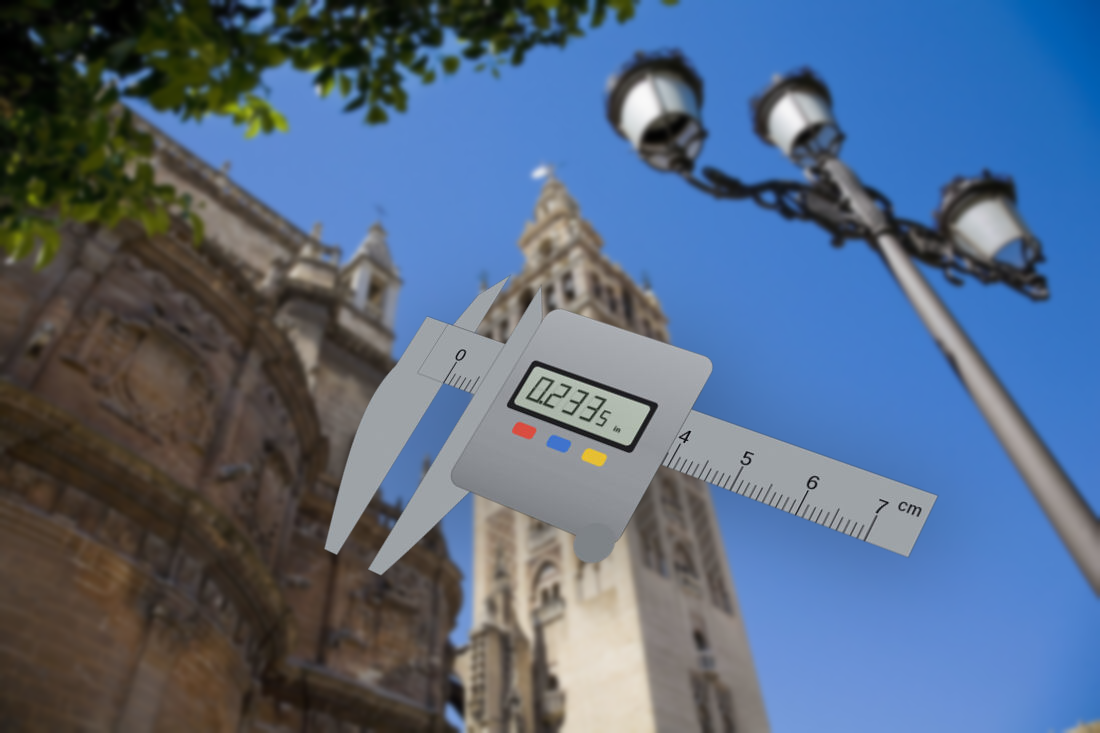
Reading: value=0.2335 unit=in
